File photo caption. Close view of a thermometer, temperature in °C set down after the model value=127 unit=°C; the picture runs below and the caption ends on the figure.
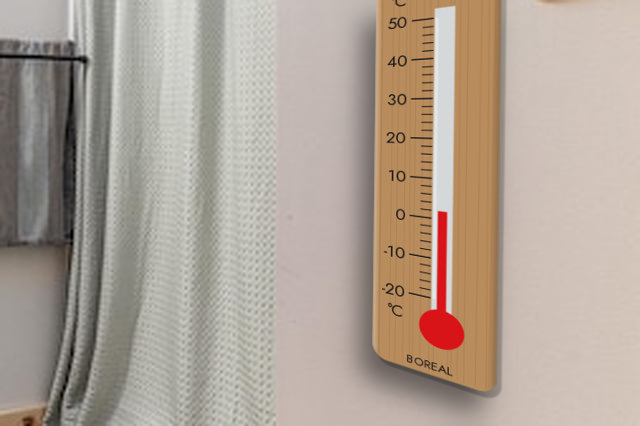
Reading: value=2 unit=°C
